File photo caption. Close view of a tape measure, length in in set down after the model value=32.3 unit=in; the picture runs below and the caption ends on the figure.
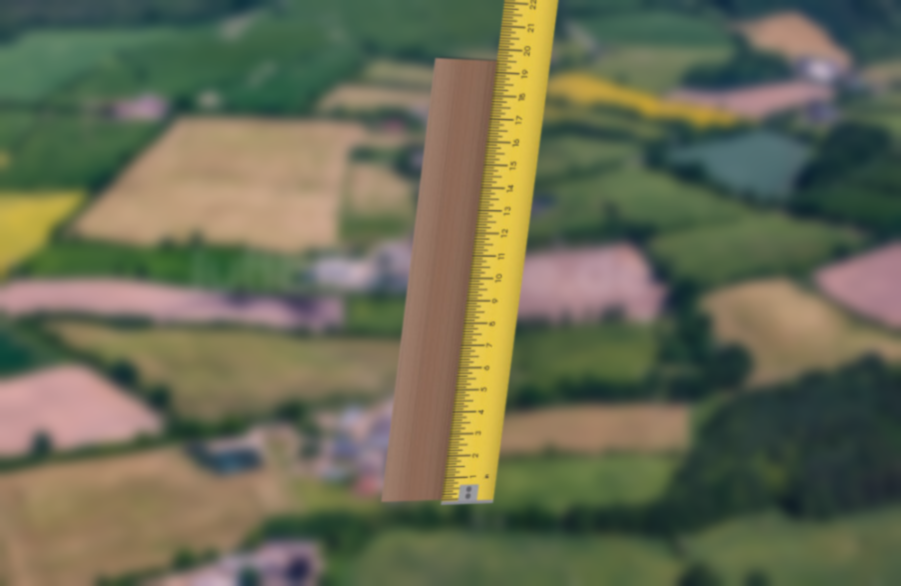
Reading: value=19.5 unit=in
